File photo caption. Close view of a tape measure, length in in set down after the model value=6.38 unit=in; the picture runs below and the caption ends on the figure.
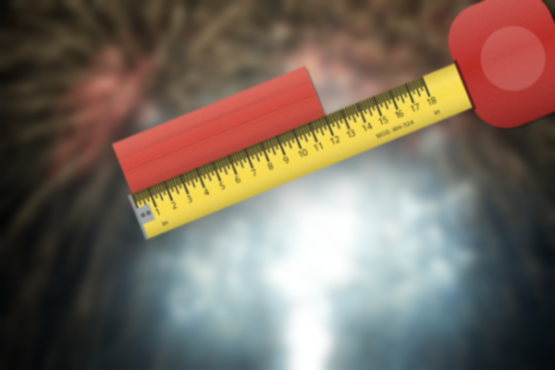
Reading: value=12 unit=in
